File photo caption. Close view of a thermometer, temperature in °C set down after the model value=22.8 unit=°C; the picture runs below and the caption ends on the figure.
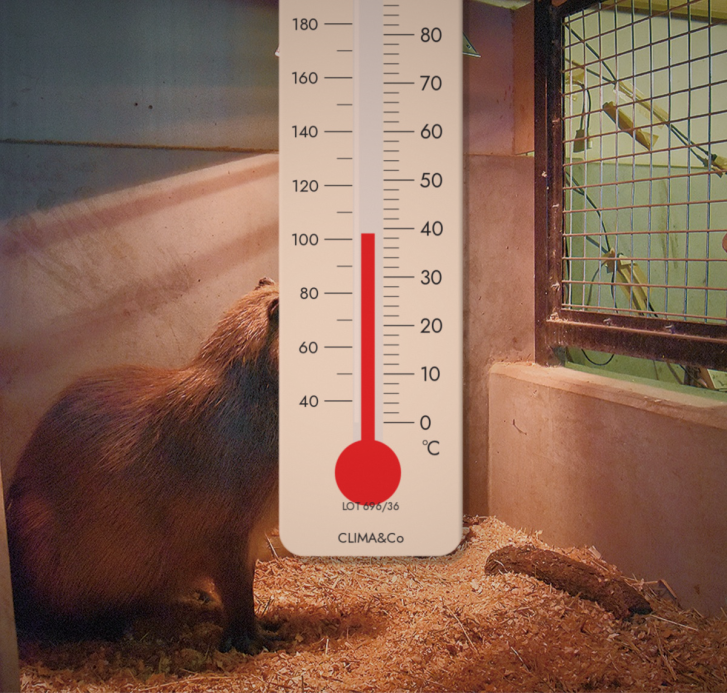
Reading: value=39 unit=°C
